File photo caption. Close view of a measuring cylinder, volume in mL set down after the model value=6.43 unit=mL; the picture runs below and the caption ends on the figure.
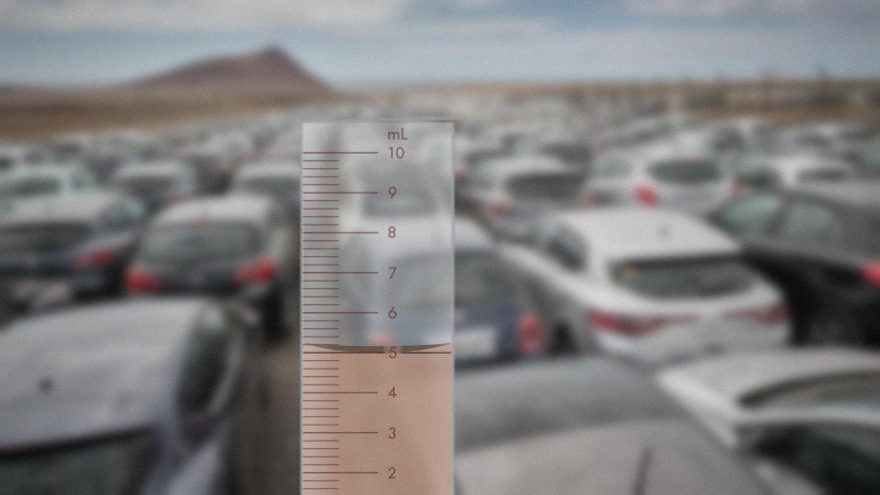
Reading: value=5 unit=mL
